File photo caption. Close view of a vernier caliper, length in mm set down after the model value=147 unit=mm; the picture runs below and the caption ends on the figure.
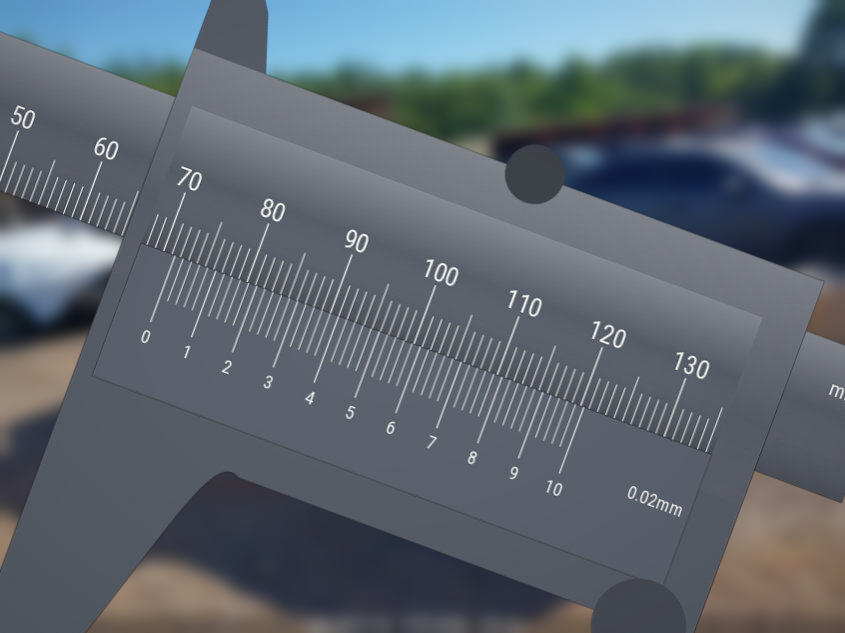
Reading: value=71.4 unit=mm
